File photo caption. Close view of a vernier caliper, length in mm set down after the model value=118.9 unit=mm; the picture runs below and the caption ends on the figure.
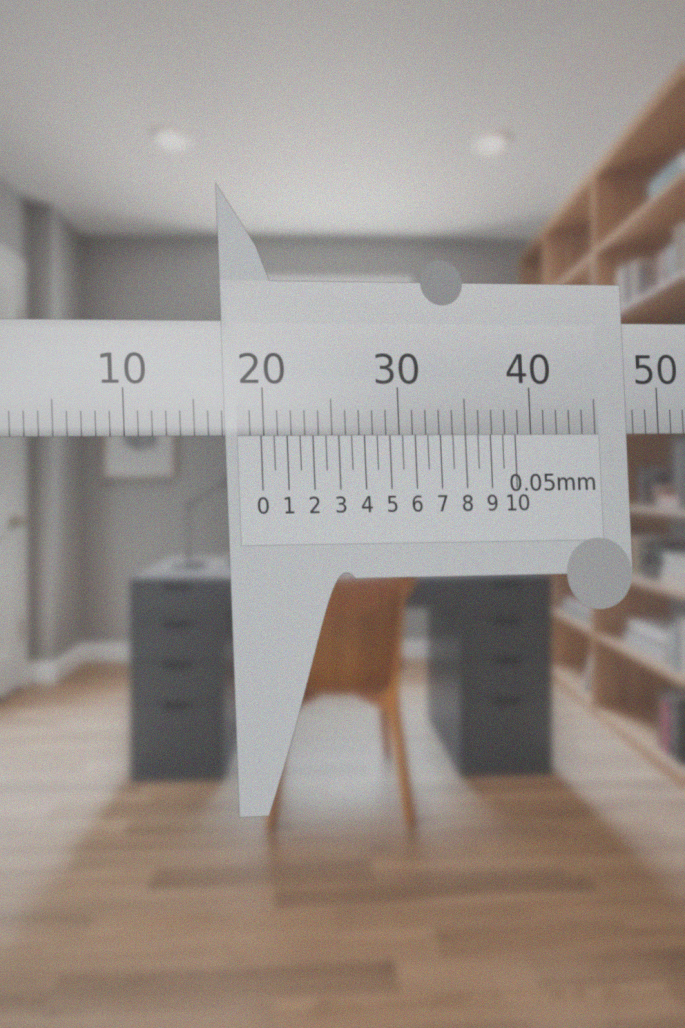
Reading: value=19.8 unit=mm
